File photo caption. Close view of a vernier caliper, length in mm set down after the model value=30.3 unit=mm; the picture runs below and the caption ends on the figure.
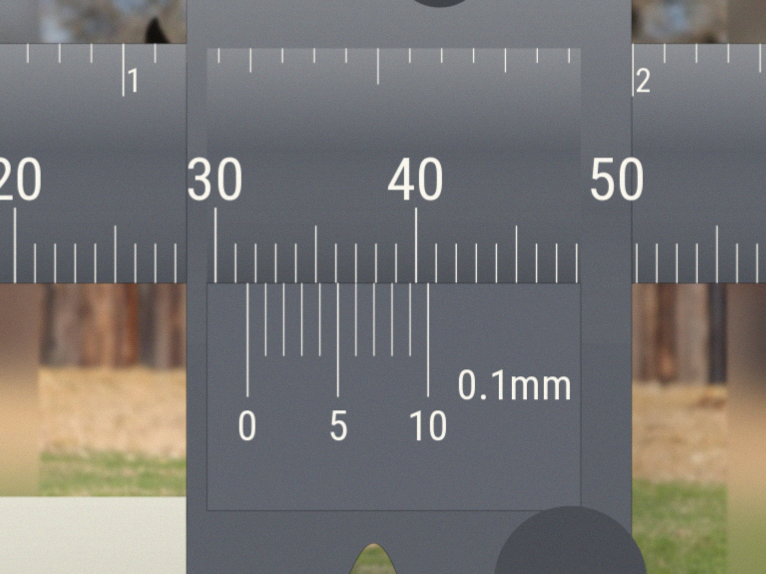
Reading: value=31.6 unit=mm
